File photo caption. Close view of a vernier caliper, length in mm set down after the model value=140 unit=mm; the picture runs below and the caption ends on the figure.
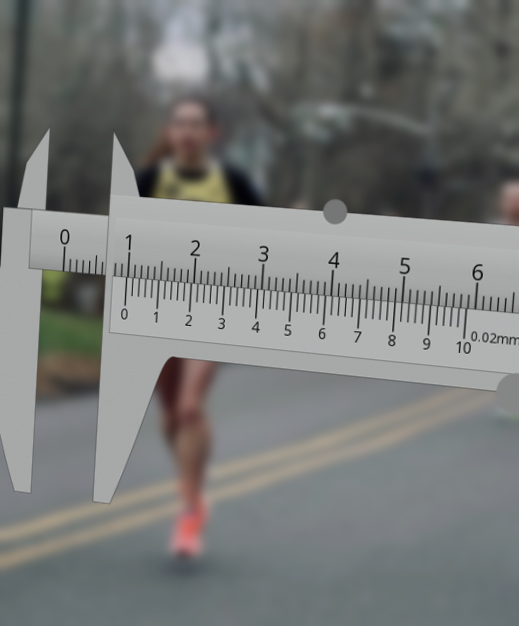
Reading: value=9.8 unit=mm
